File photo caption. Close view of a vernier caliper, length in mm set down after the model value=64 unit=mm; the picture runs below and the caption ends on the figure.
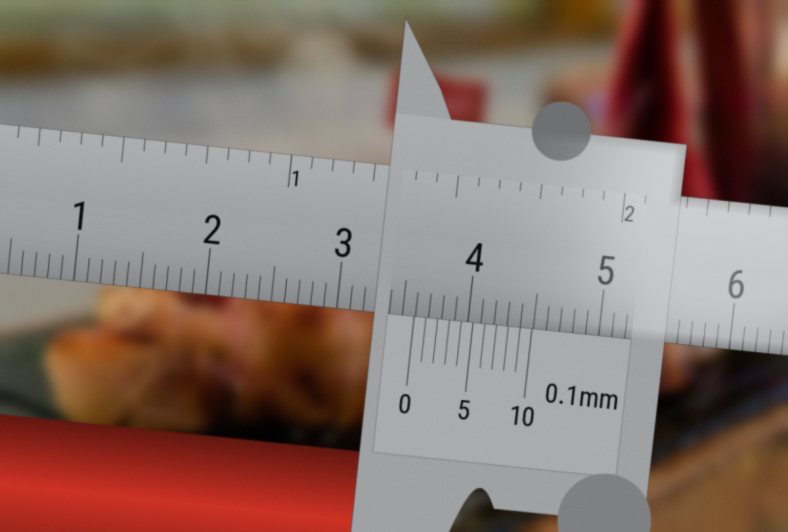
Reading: value=35.9 unit=mm
